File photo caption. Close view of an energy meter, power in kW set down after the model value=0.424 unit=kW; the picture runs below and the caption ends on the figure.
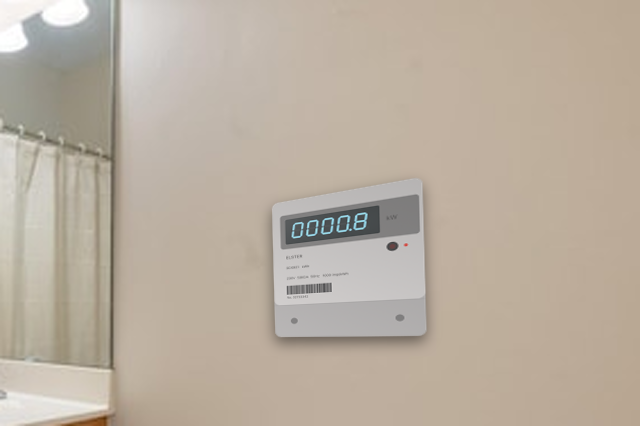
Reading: value=0.8 unit=kW
